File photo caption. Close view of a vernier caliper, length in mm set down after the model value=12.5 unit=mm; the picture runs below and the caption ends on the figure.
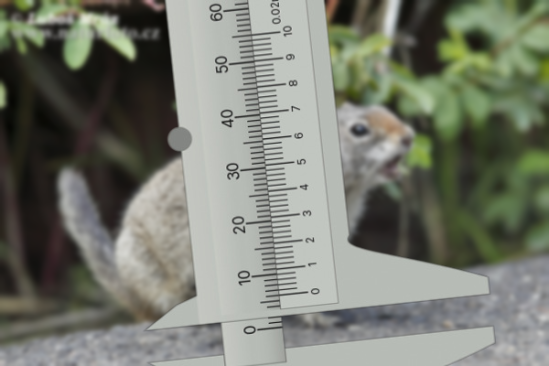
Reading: value=6.0 unit=mm
